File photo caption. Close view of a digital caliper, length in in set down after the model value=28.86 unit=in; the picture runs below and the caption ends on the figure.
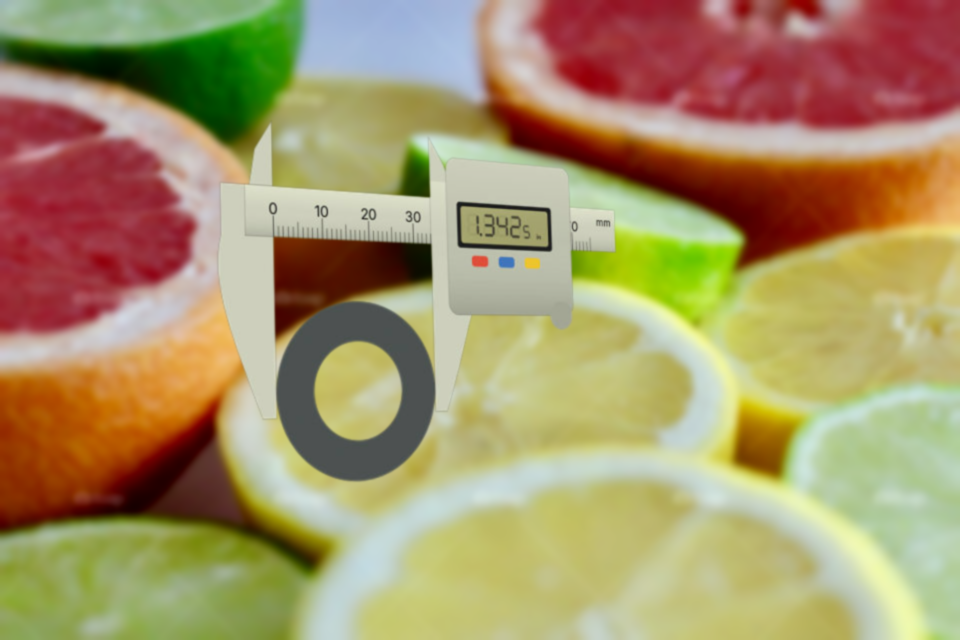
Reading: value=1.3425 unit=in
